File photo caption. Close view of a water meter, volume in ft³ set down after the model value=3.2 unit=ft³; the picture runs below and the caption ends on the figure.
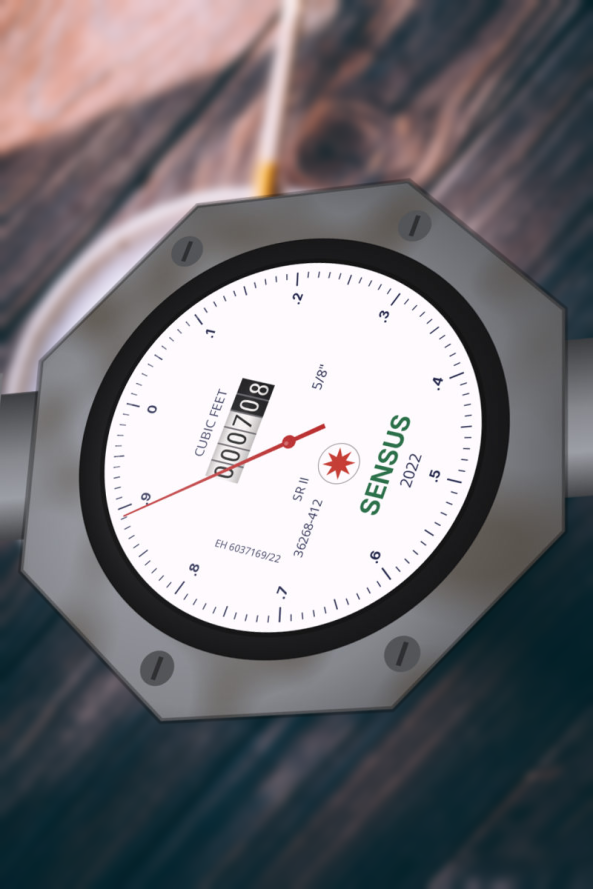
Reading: value=707.89 unit=ft³
